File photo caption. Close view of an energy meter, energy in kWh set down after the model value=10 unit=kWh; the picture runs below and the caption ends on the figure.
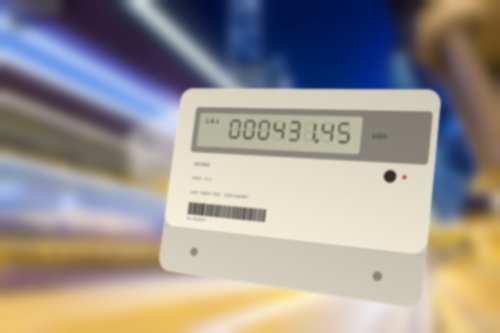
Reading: value=431.45 unit=kWh
